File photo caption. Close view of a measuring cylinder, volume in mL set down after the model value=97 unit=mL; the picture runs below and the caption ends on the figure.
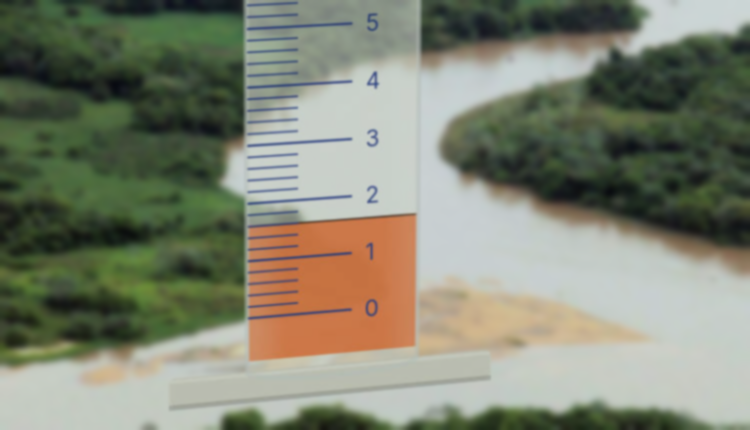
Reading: value=1.6 unit=mL
